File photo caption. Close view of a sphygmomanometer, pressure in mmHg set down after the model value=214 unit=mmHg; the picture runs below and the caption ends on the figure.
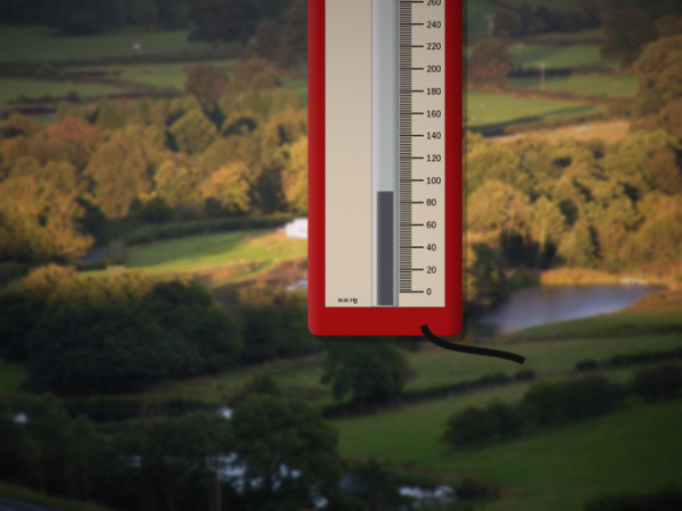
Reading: value=90 unit=mmHg
